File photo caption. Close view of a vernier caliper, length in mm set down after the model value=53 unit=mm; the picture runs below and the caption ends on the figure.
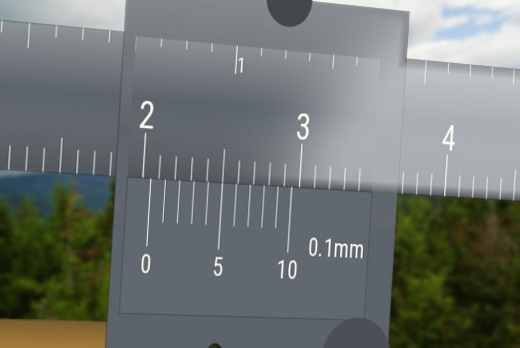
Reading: value=20.5 unit=mm
